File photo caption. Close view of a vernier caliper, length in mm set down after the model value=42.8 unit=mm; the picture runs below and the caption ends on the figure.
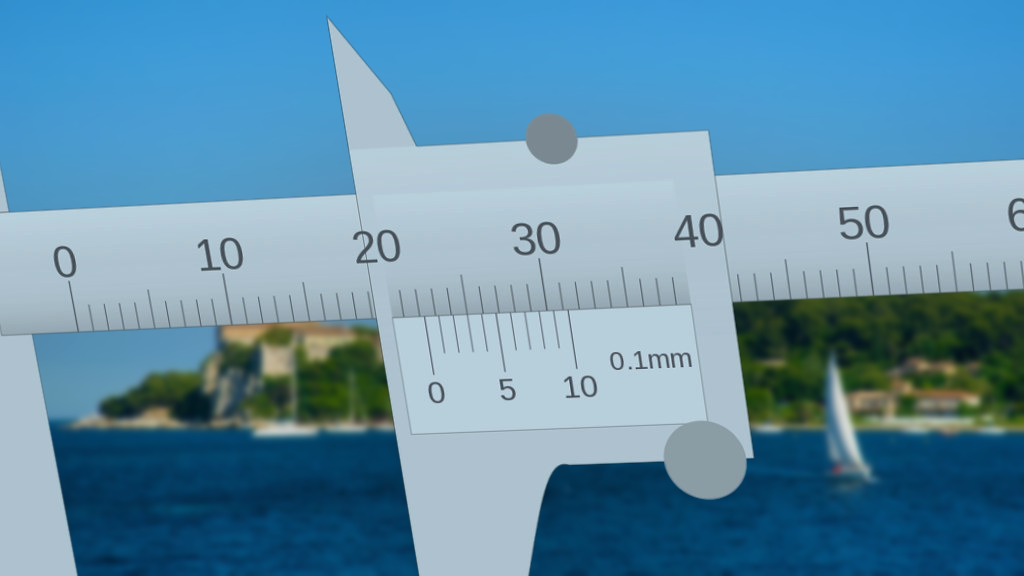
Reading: value=22.3 unit=mm
